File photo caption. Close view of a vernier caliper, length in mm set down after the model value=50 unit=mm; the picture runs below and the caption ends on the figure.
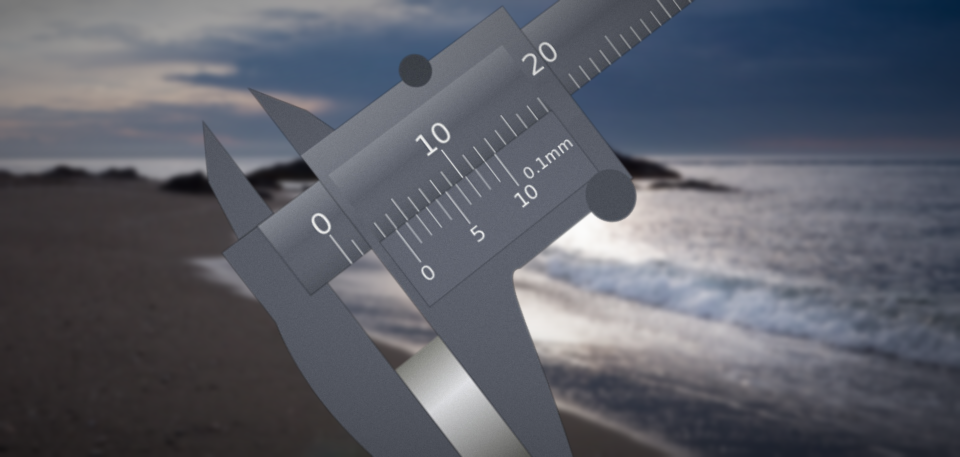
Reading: value=3.9 unit=mm
